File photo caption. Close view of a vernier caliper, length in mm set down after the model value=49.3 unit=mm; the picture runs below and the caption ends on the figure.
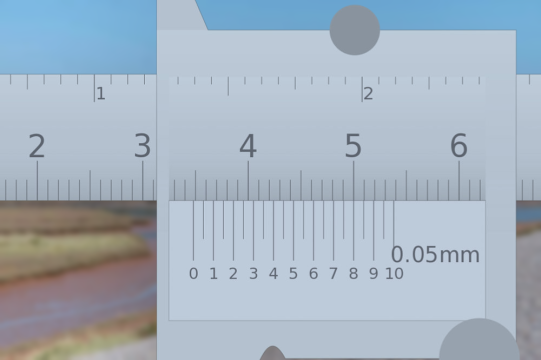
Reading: value=34.8 unit=mm
